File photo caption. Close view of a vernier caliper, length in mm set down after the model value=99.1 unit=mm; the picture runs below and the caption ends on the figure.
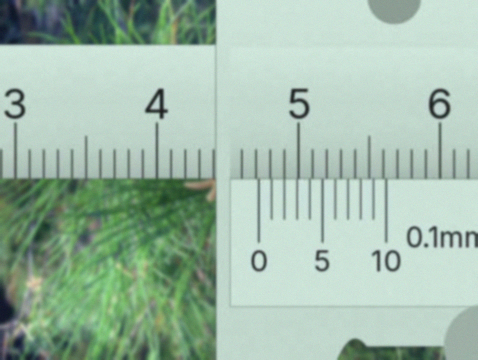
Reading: value=47.2 unit=mm
